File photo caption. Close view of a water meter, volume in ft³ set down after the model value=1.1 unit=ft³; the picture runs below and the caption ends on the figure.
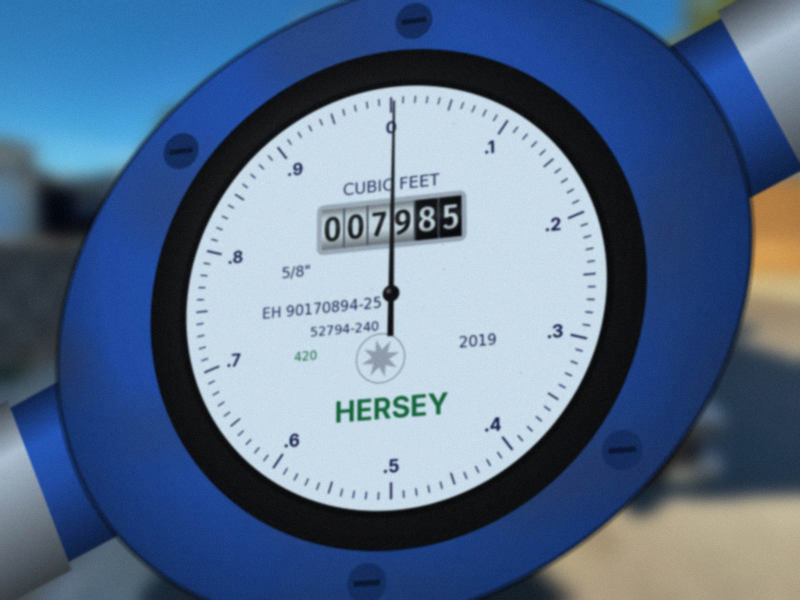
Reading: value=7985.00 unit=ft³
